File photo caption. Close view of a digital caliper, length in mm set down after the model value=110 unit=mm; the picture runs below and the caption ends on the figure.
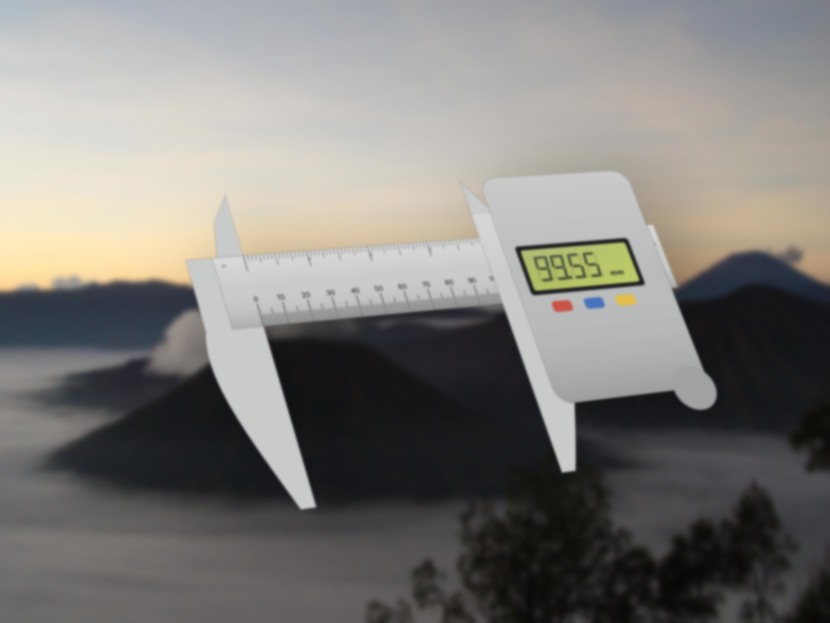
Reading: value=99.55 unit=mm
